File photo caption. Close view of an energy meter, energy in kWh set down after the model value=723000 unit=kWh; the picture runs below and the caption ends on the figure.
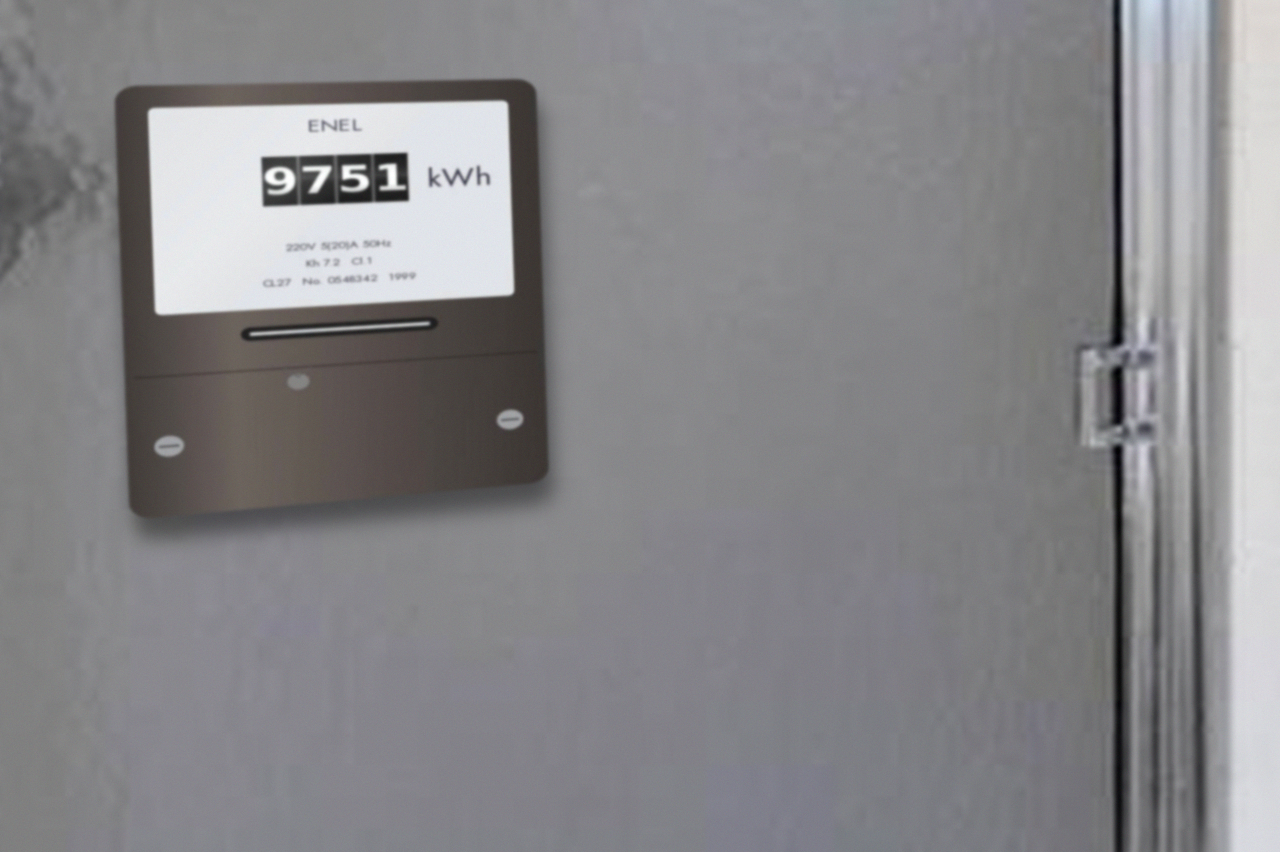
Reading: value=9751 unit=kWh
